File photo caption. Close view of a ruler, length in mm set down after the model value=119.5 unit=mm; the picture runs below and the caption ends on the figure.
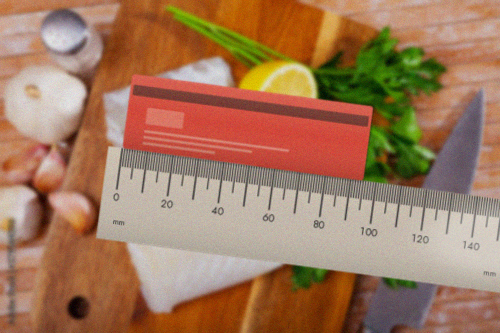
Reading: value=95 unit=mm
